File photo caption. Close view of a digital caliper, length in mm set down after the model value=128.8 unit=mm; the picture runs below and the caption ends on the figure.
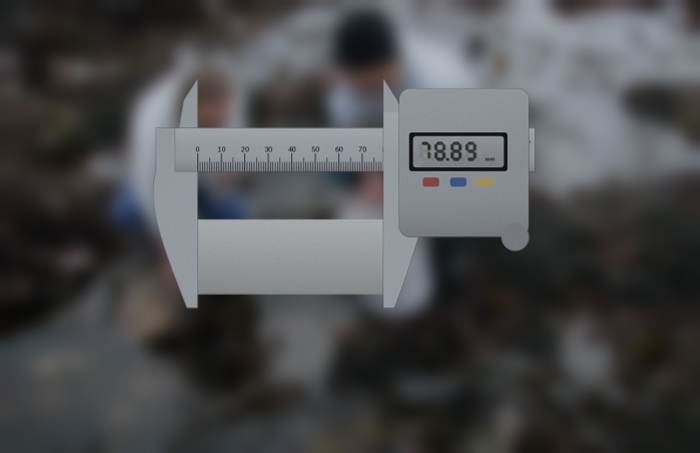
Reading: value=78.89 unit=mm
